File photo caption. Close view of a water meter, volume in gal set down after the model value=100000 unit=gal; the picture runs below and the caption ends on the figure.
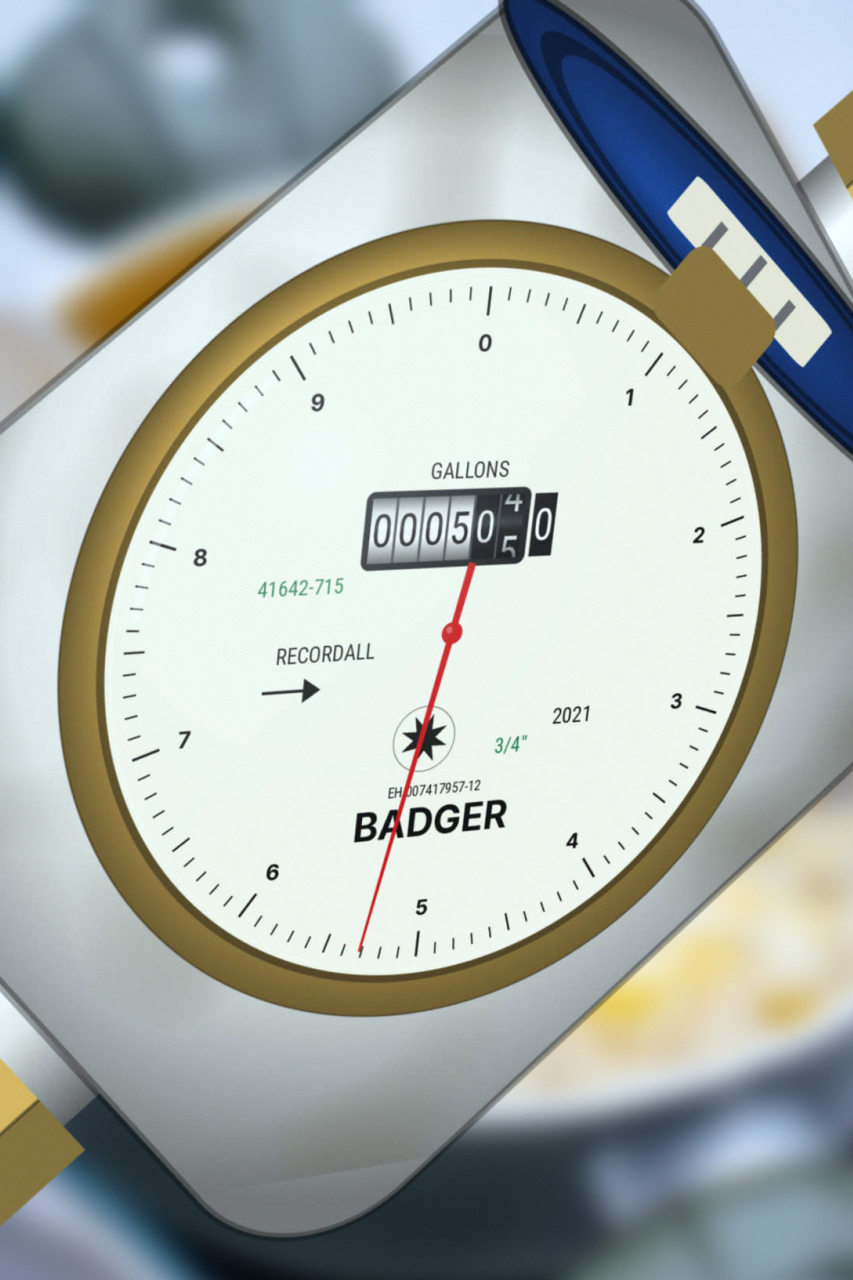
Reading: value=5045.3 unit=gal
